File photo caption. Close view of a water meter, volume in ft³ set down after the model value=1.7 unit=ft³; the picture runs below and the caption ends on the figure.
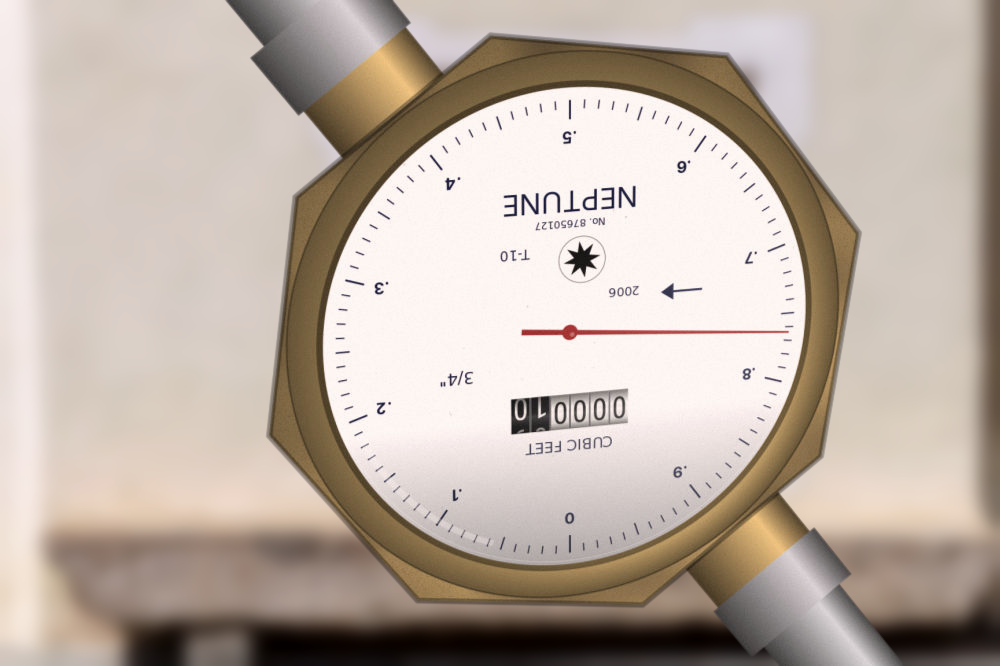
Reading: value=9.76 unit=ft³
